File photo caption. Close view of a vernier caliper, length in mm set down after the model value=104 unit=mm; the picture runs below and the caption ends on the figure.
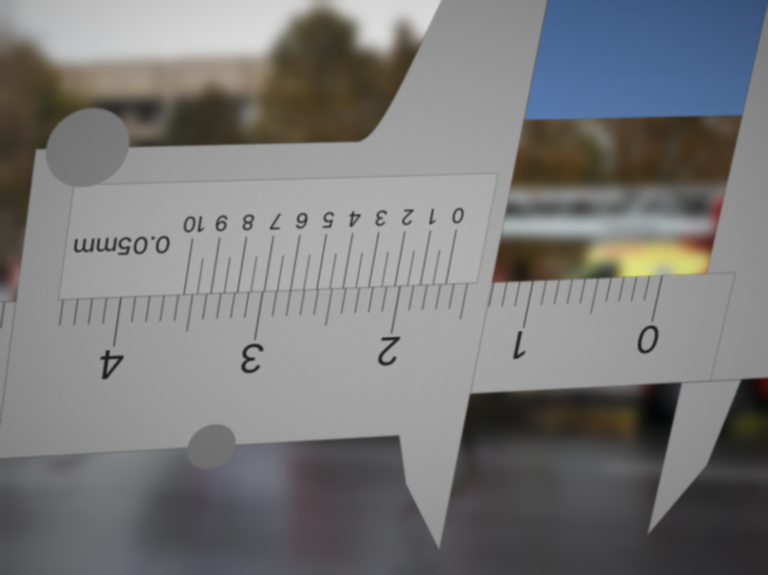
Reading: value=16.6 unit=mm
